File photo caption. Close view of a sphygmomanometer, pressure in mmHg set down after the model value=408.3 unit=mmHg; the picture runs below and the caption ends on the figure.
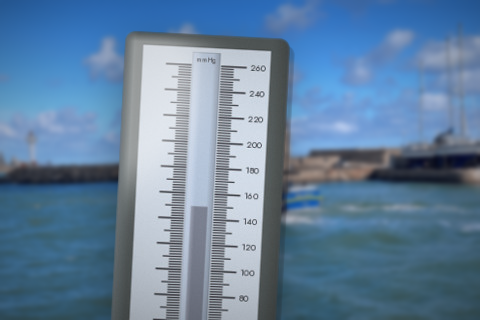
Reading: value=150 unit=mmHg
